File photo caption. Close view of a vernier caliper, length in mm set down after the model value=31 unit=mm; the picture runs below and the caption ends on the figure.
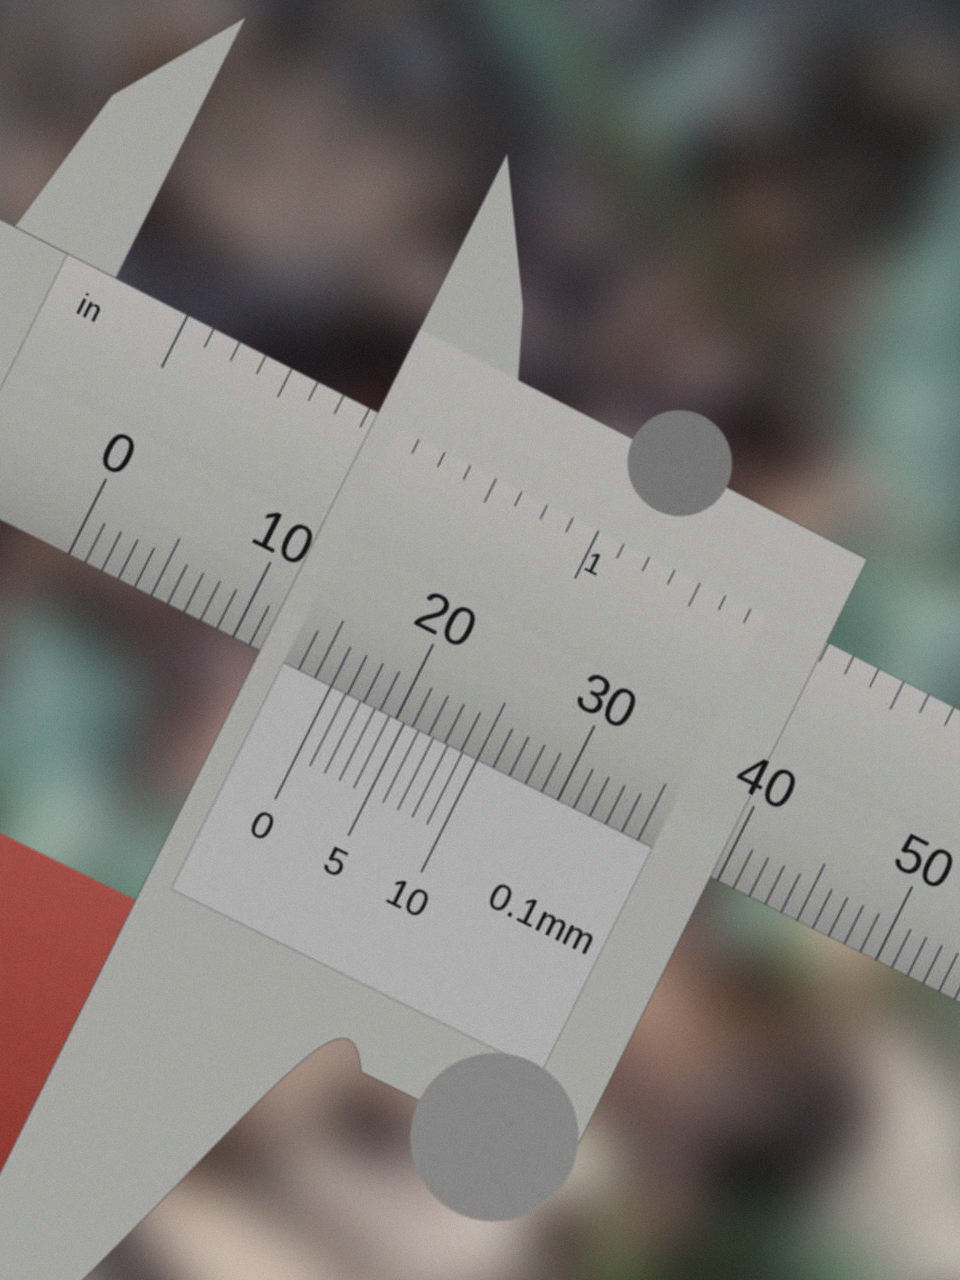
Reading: value=16.0 unit=mm
